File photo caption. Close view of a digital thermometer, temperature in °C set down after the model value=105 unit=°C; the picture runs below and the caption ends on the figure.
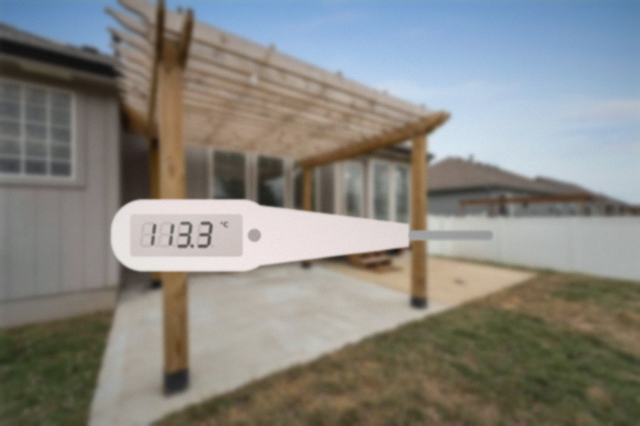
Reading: value=113.3 unit=°C
